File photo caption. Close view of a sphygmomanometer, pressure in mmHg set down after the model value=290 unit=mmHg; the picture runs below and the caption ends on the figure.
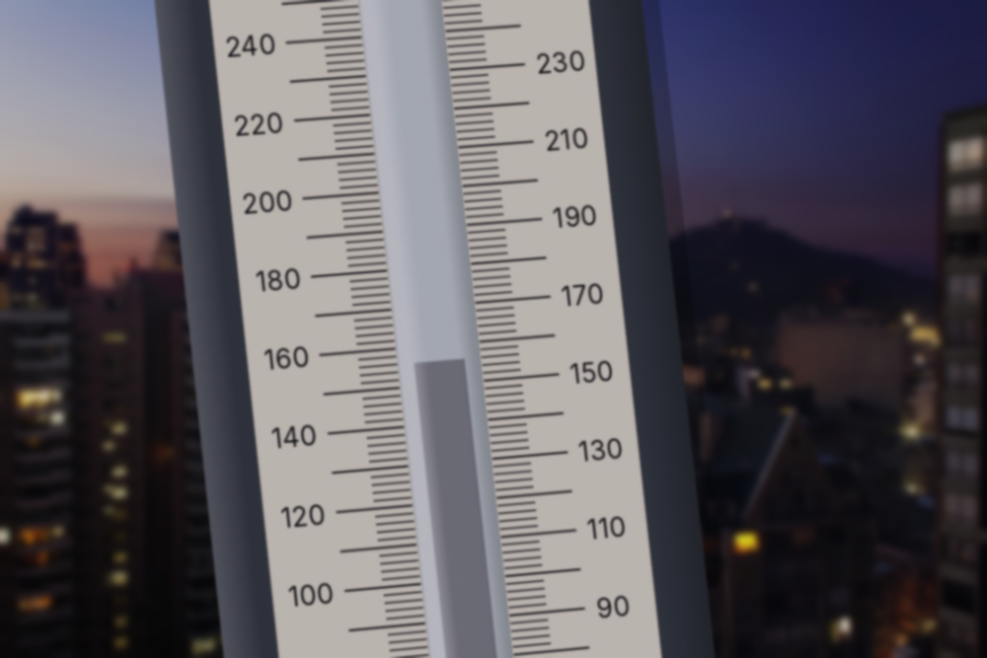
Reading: value=156 unit=mmHg
